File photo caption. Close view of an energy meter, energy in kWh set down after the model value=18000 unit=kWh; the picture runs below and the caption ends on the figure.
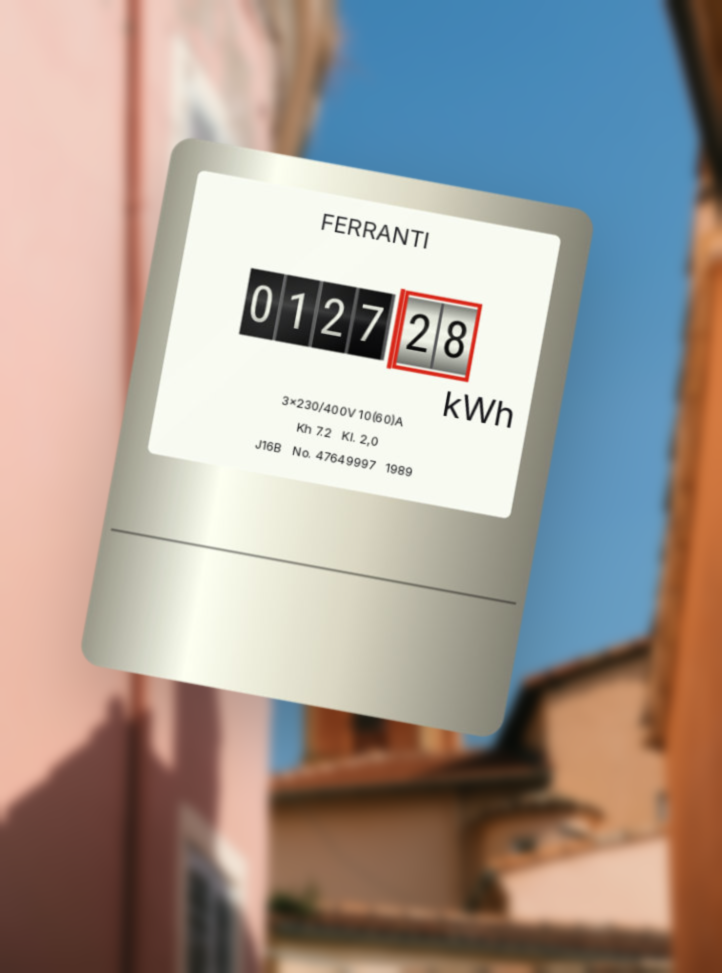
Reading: value=127.28 unit=kWh
